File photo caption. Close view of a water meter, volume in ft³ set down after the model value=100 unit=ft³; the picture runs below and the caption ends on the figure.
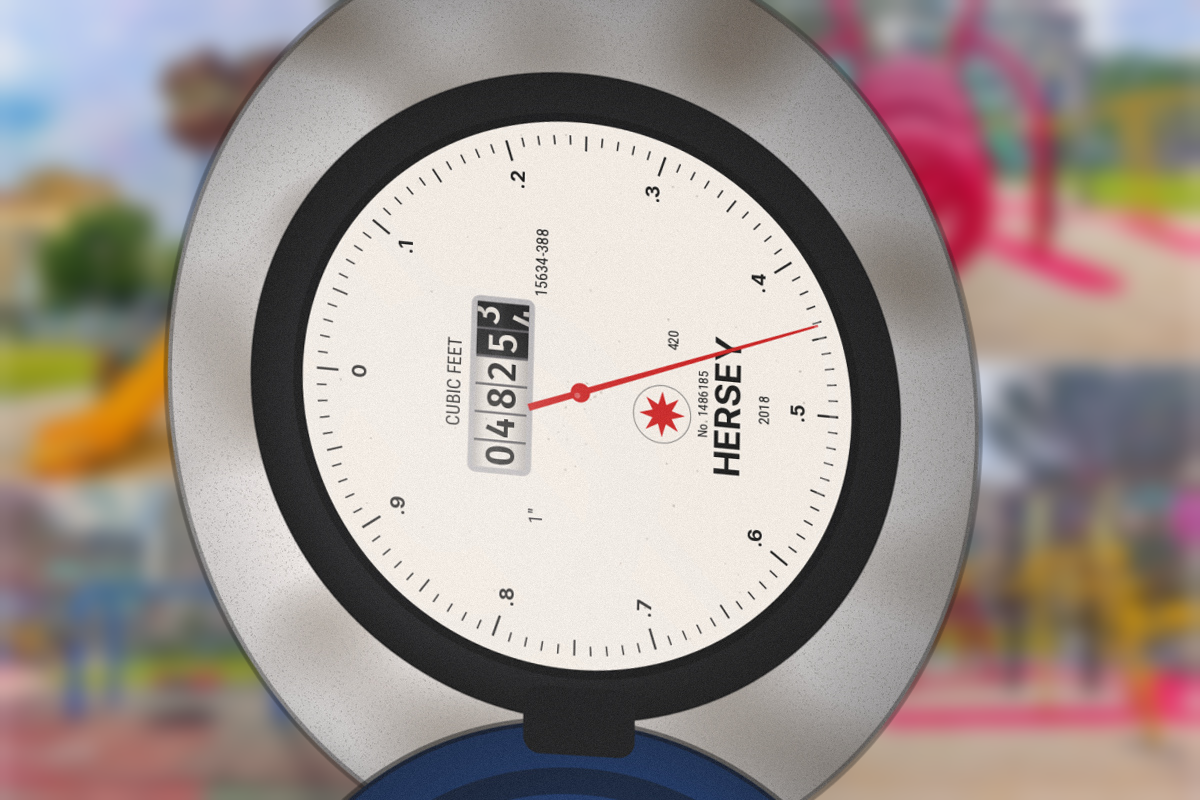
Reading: value=48253.44 unit=ft³
